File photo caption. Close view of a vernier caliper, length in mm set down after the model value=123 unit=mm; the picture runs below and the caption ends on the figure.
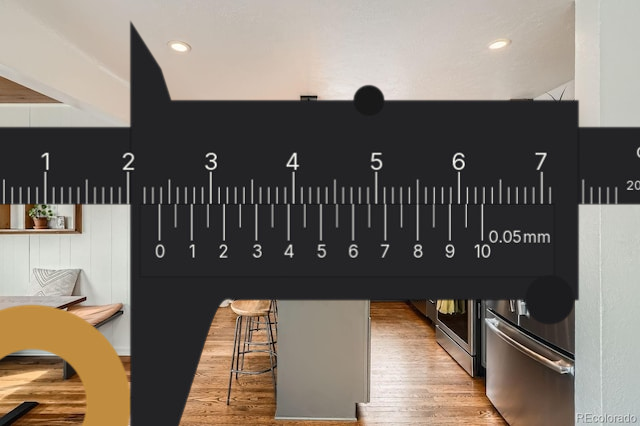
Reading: value=23.8 unit=mm
